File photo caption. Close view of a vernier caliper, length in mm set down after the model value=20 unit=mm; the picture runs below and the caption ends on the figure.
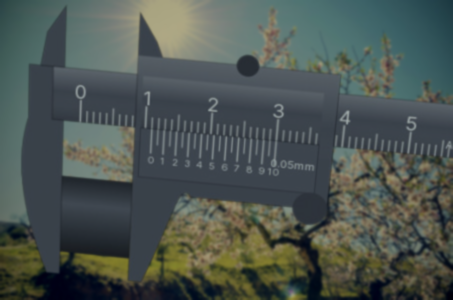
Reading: value=11.0 unit=mm
